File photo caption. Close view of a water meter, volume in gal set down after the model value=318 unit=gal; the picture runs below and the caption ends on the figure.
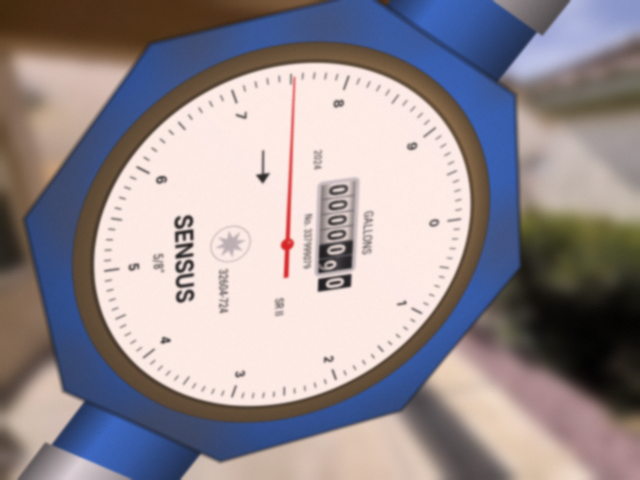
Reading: value=87.5 unit=gal
